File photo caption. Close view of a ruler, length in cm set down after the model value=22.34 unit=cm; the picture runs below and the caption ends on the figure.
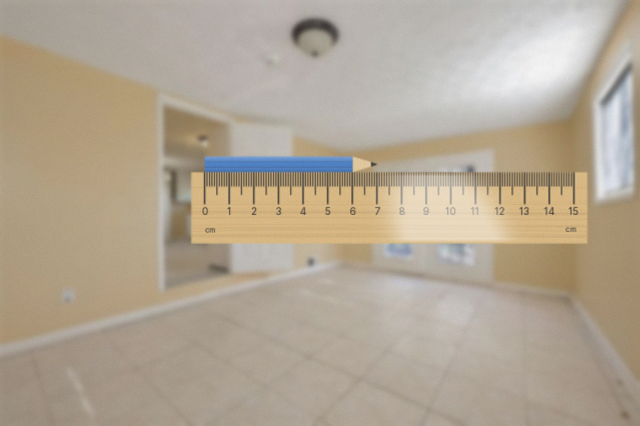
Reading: value=7 unit=cm
